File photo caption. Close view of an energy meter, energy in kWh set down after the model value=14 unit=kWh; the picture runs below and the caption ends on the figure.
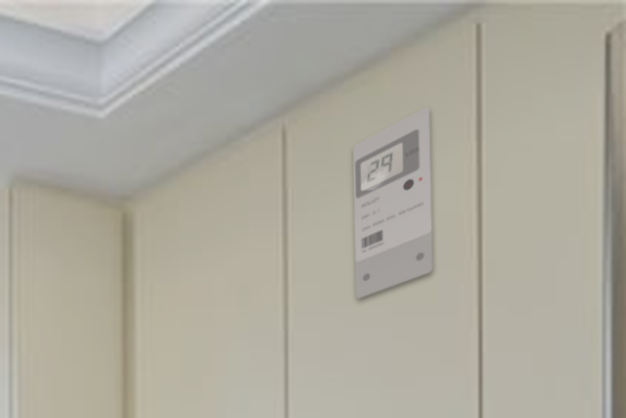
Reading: value=29 unit=kWh
